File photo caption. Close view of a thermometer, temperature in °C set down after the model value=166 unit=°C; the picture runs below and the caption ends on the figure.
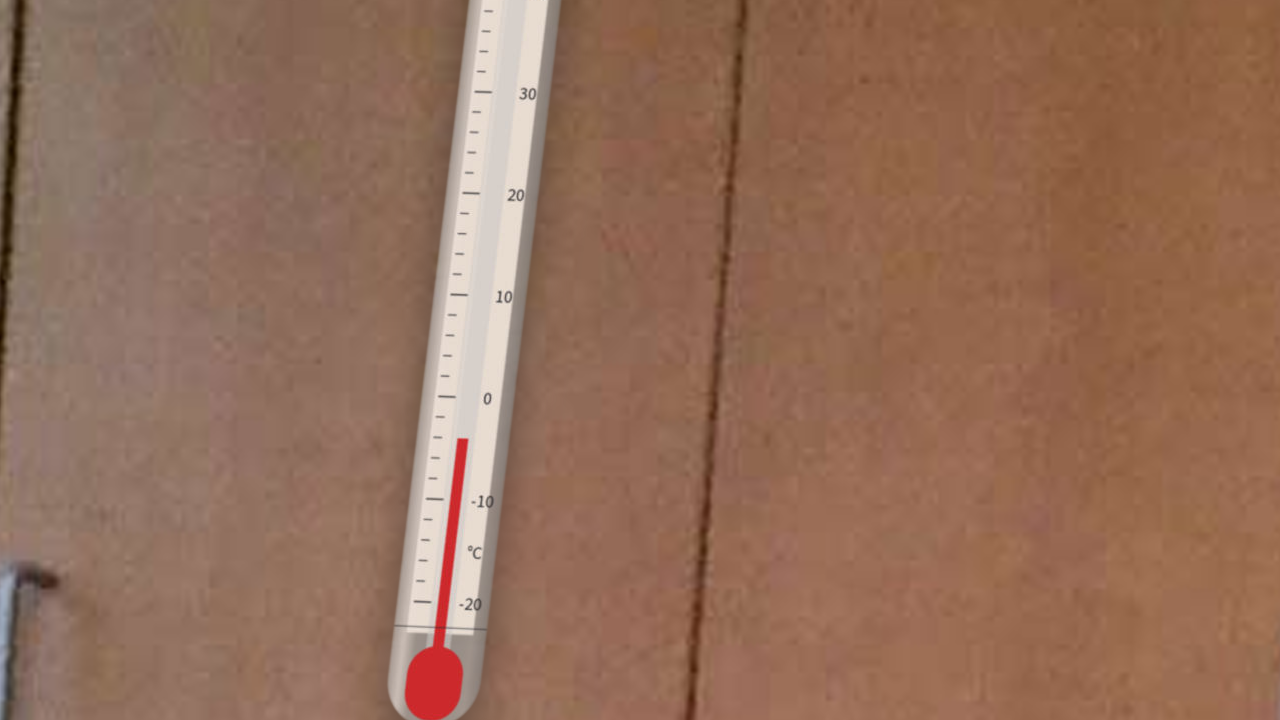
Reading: value=-4 unit=°C
